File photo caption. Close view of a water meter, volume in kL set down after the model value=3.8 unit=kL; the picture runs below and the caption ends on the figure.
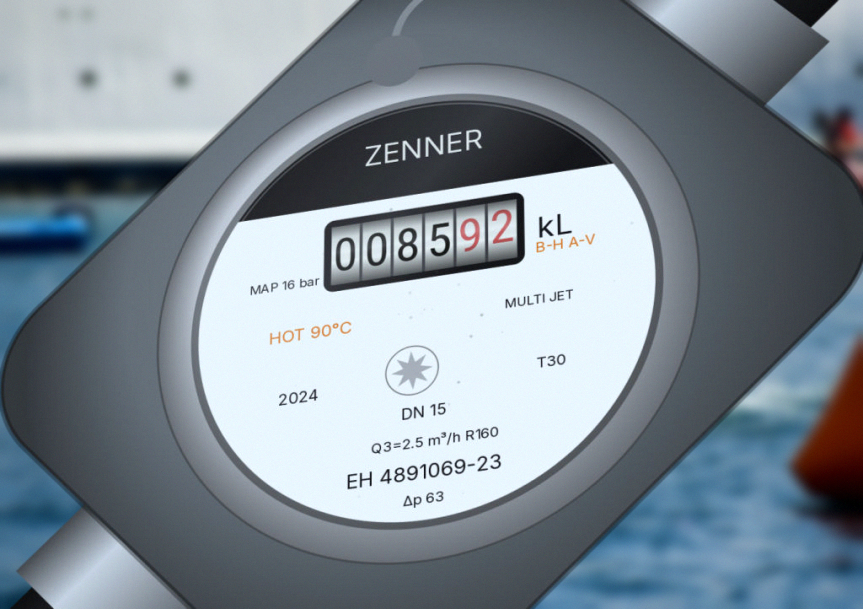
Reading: value=85.92 unit=kL
